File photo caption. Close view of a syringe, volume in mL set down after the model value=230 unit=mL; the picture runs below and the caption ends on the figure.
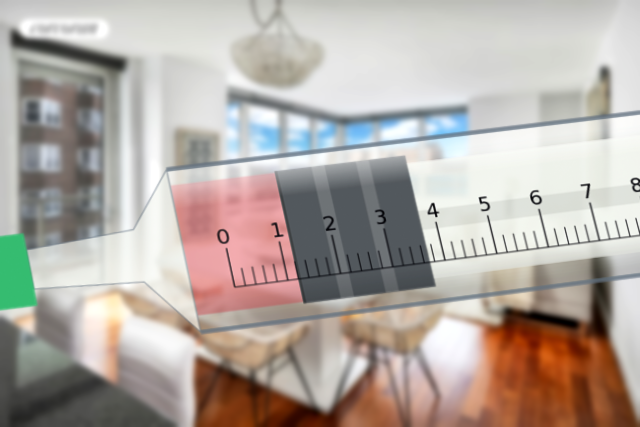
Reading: value=1.2 unit=mL
